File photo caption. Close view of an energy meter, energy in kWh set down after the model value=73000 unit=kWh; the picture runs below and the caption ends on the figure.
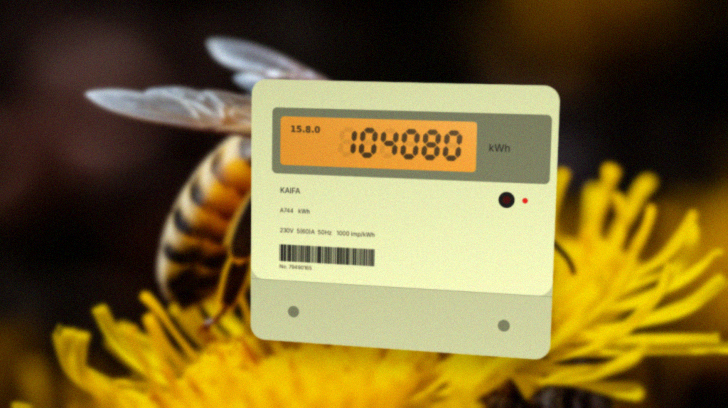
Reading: value=104080 unit=kWh
